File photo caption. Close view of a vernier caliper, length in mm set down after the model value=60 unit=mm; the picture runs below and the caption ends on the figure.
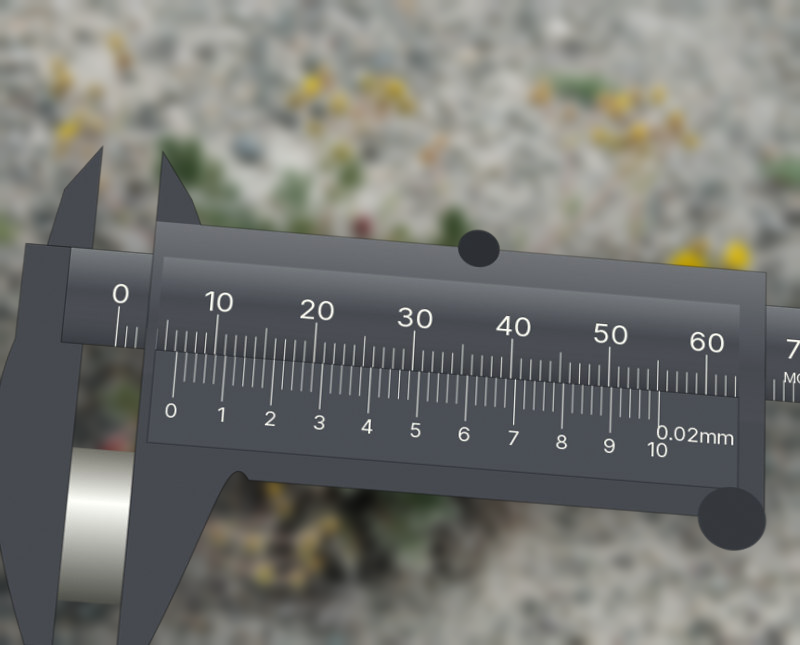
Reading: value=6.2 unit=mm
